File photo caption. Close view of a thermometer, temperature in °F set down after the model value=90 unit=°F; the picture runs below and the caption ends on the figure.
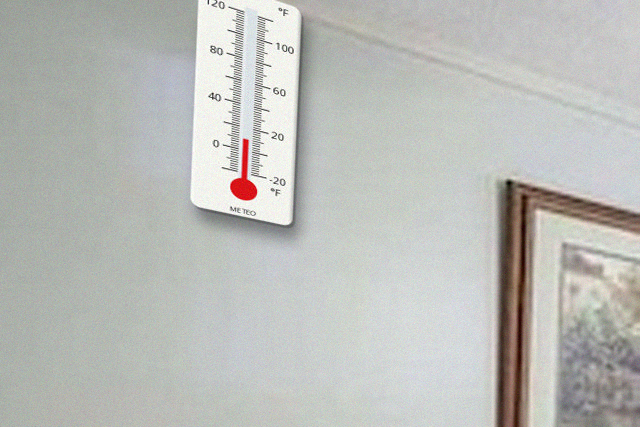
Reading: value=10 unit=°F
